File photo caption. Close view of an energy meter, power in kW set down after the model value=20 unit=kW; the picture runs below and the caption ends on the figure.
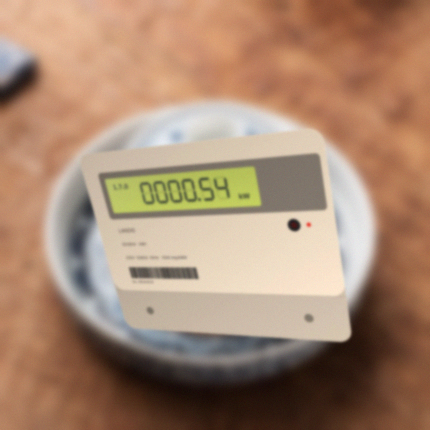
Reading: value=0.54 unit=kW
